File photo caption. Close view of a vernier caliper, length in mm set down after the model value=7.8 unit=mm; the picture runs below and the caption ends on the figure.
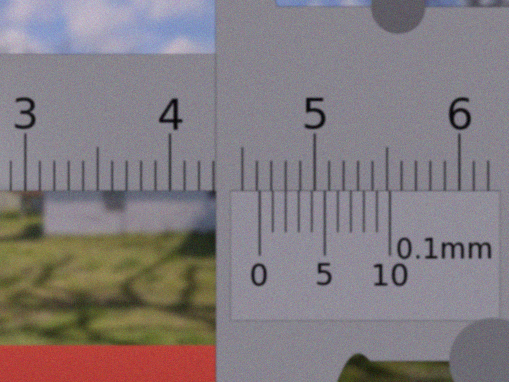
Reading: value=46.2 unit=mm
